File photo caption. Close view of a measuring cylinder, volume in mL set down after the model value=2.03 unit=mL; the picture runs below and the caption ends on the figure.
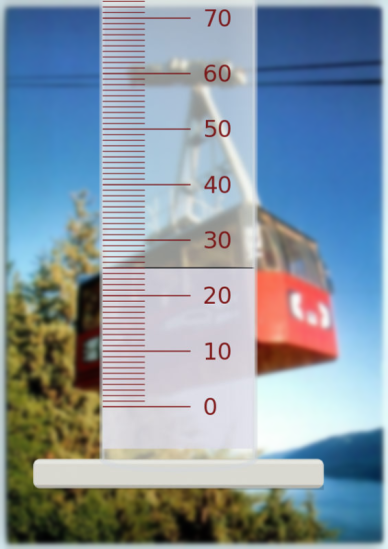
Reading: value=25 unit=mL
